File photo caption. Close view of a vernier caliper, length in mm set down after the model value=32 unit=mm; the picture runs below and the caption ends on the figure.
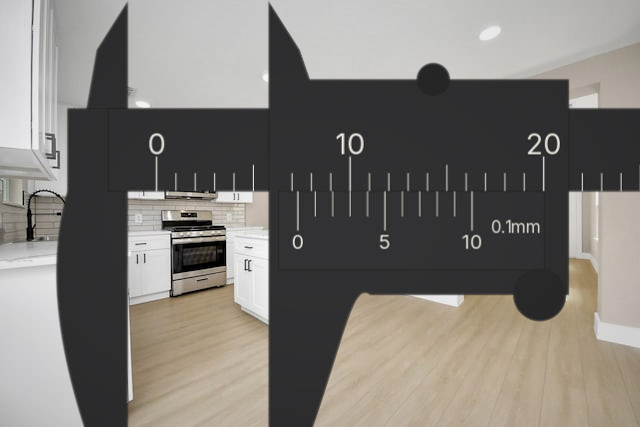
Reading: value=7.3 unit=mm
